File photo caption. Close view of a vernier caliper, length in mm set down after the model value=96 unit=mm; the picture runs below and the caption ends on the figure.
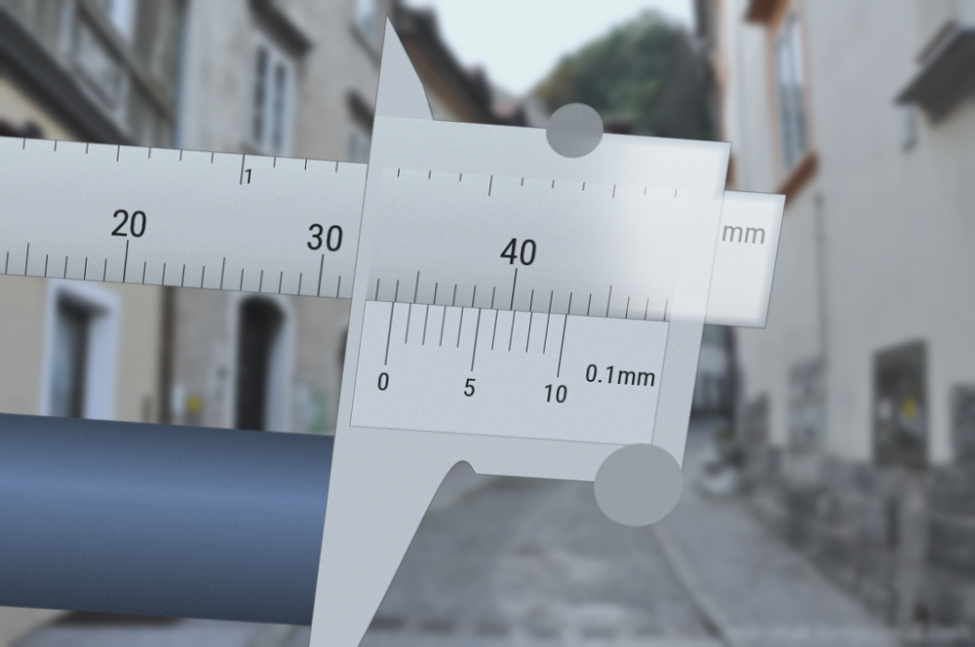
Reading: value=33.9 unit=mm
